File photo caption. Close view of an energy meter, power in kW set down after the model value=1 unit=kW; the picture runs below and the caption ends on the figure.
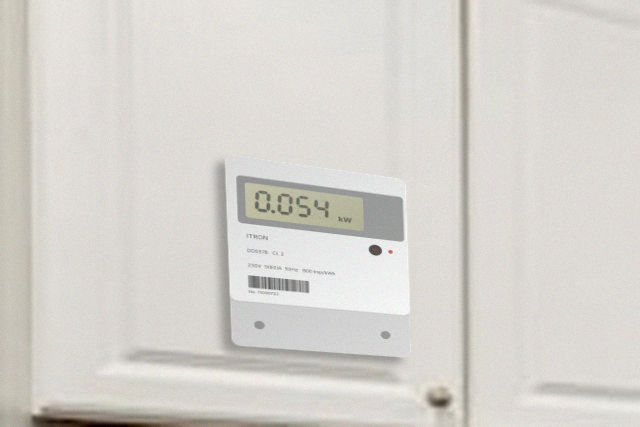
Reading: value=0.054 unit=kW
